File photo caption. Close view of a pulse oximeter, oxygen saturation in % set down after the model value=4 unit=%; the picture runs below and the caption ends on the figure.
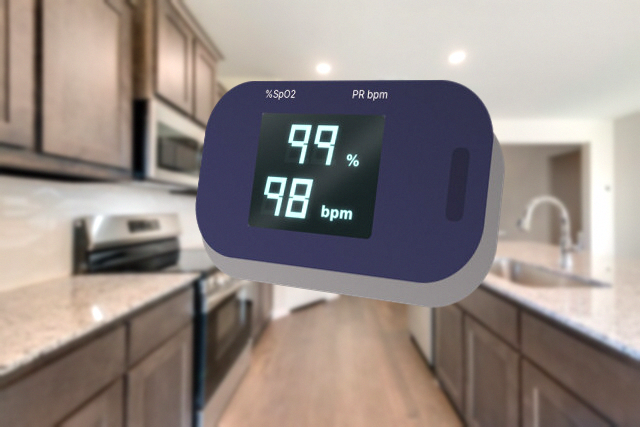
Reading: value=99 unit=%
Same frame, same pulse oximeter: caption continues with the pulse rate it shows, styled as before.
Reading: value=98 unit=bpm
